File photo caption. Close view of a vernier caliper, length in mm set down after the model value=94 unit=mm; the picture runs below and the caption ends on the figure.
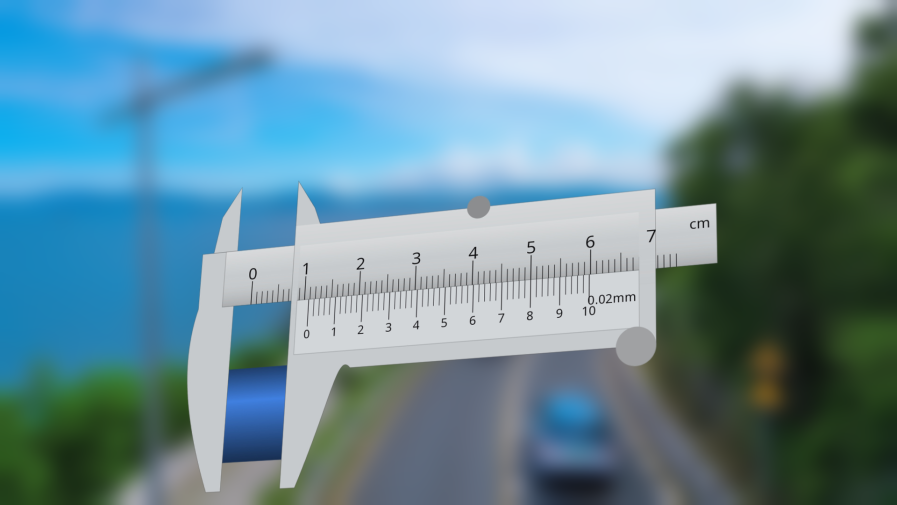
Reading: value=10.8 unit=mm
